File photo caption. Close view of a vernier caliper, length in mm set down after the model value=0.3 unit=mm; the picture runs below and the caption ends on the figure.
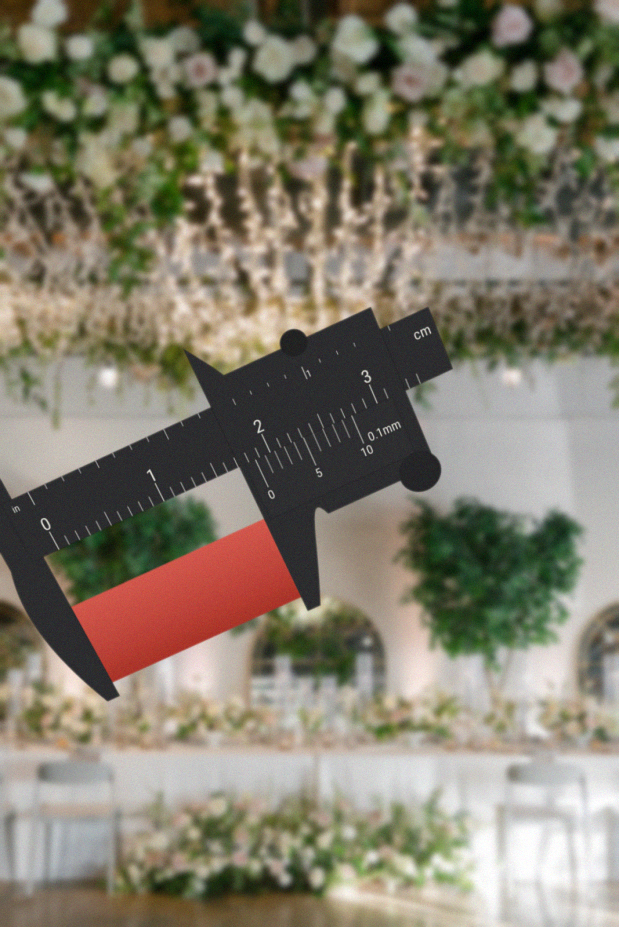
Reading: value=18.6 unit=mm
